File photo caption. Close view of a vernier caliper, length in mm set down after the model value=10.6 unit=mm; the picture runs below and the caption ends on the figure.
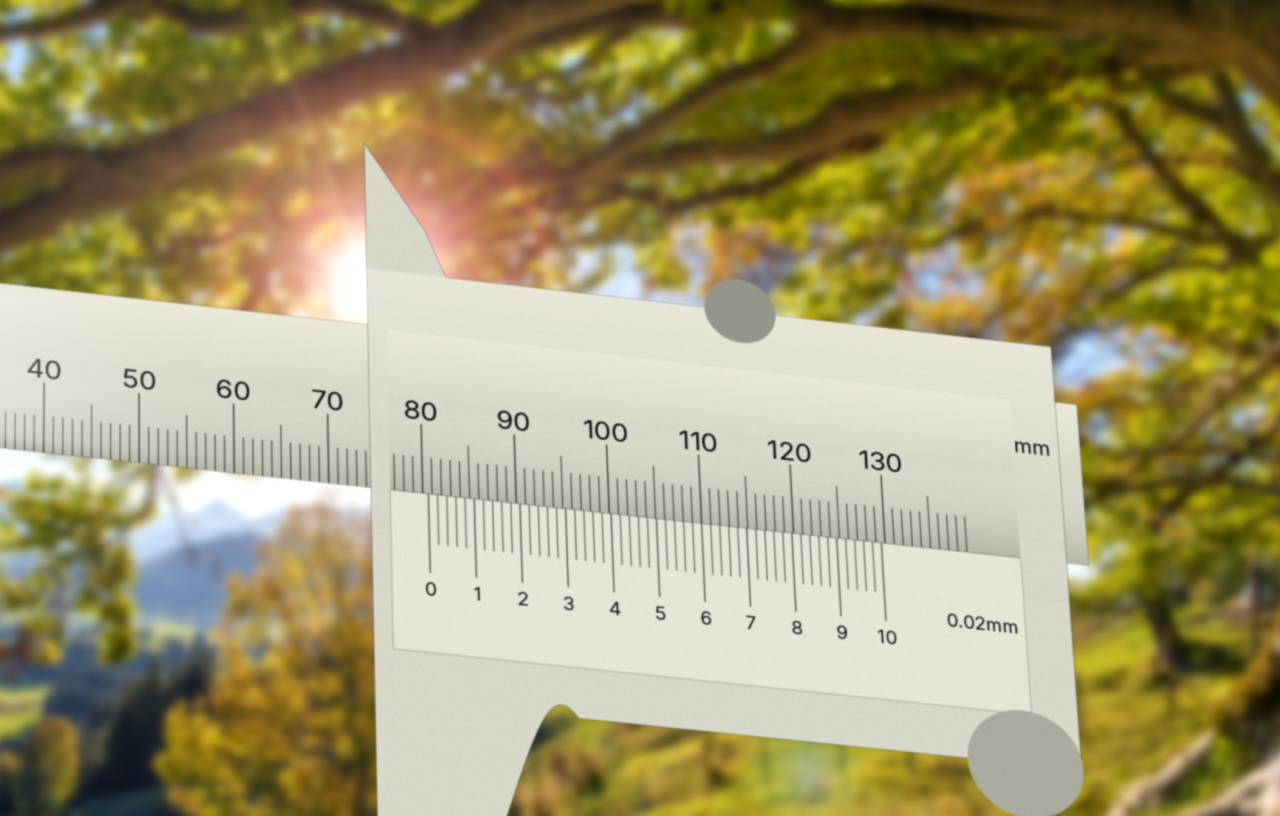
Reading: value=80.6 unit=mm
